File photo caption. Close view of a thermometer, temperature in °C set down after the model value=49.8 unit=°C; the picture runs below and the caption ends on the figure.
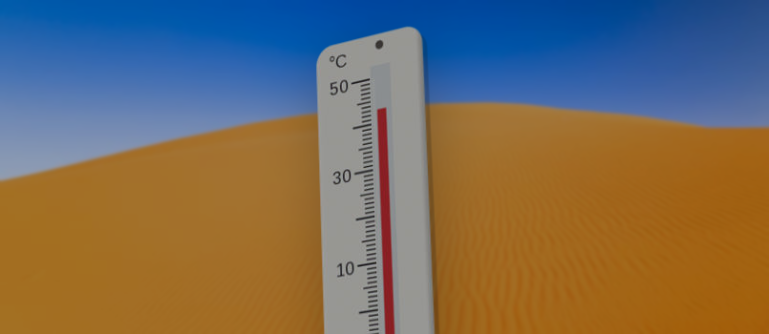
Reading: value=43 unit=°C
